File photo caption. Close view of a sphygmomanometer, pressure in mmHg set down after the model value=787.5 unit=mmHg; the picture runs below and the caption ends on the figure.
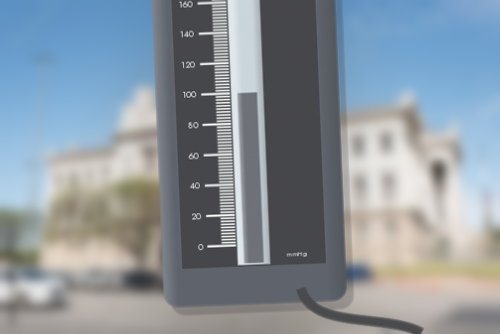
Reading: value=100 unit=mmHg
